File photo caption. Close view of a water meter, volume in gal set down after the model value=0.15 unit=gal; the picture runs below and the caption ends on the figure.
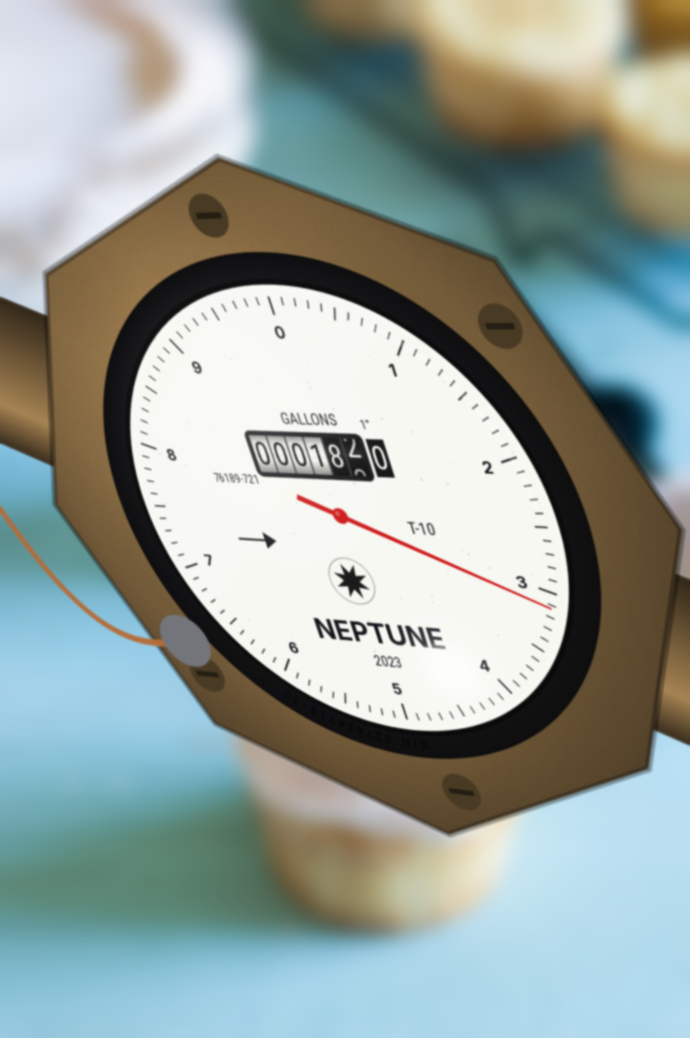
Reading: value=1823.1 unit=gal
